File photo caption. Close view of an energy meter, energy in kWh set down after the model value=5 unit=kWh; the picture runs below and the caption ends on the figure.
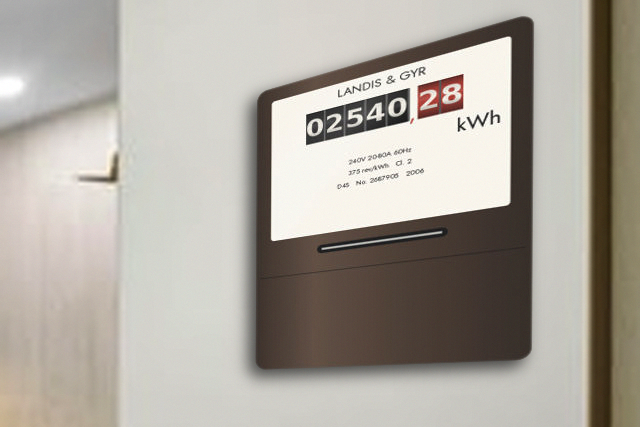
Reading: value=2540.28 unit=kWh
